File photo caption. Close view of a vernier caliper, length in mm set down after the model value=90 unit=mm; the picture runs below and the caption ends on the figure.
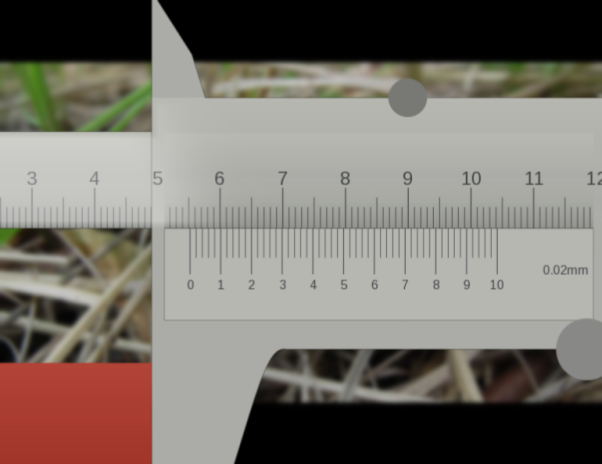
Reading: value=55.2 unit=mm
